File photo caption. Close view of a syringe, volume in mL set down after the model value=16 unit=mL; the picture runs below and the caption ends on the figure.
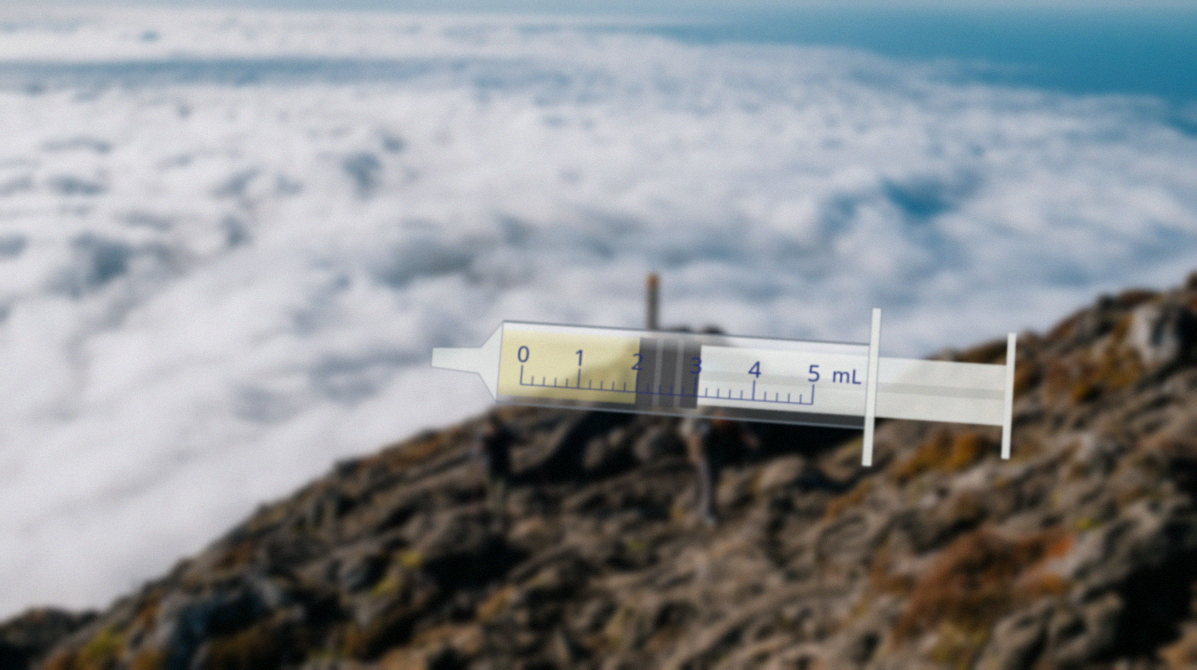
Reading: value=2 unit=mL
